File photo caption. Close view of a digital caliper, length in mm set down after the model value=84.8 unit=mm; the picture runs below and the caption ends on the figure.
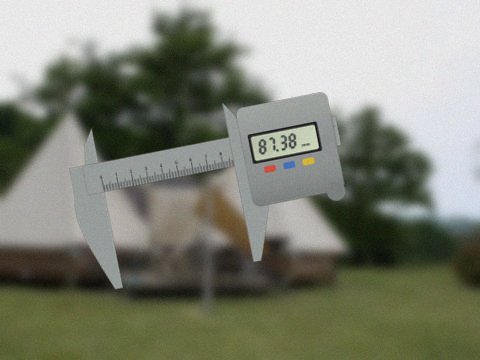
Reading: value=87.38 unit=mm
